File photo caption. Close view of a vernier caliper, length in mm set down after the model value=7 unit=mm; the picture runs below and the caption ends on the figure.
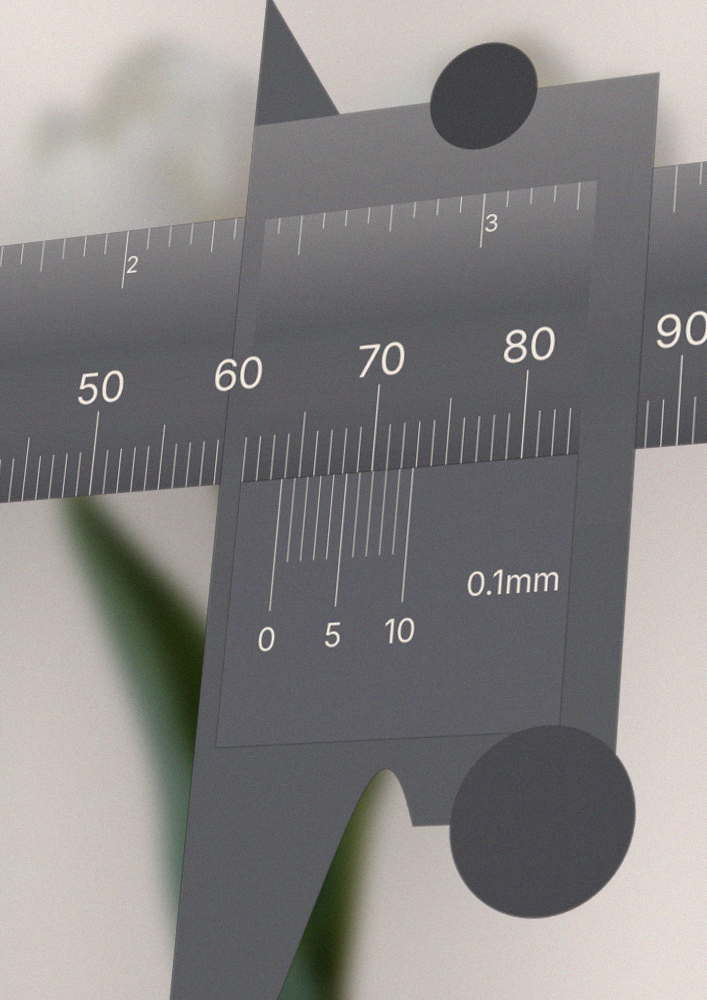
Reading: value=63.8 unit=mm
